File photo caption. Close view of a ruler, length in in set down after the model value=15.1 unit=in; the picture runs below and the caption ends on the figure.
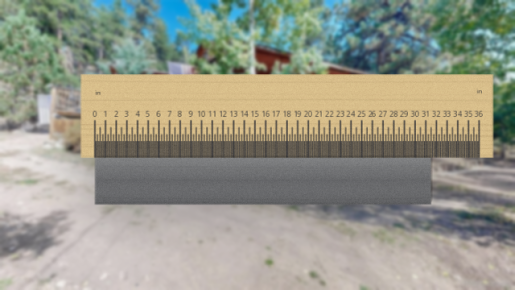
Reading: value=31.5 unit=in
